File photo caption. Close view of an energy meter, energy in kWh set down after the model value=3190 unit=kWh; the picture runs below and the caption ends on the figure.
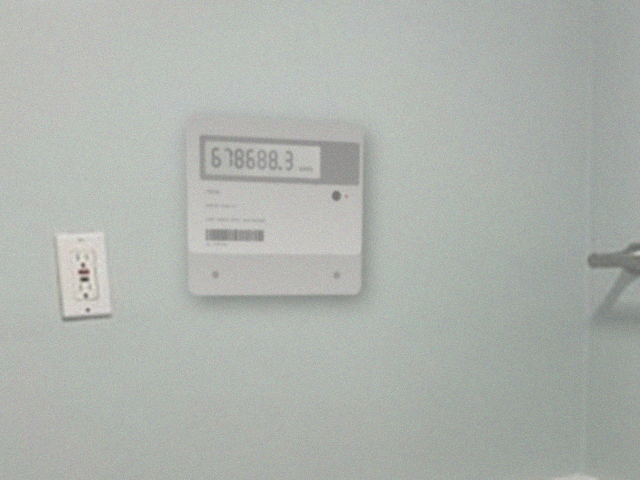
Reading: value=678688.3 unit=kWh
